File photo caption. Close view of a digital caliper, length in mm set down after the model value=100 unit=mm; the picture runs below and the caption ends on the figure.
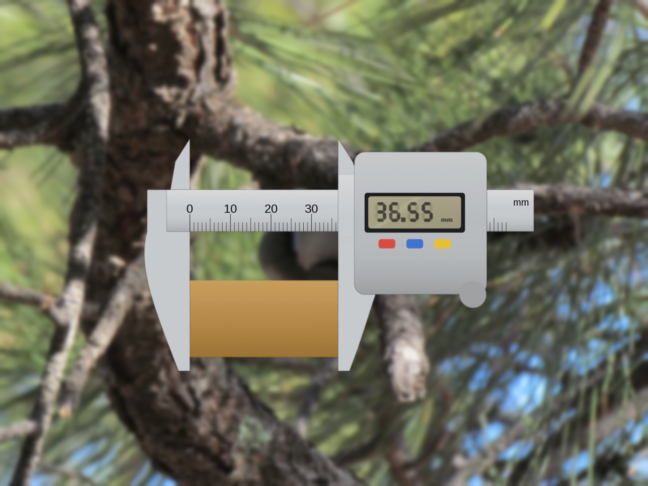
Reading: value=36.55 unit=mm
